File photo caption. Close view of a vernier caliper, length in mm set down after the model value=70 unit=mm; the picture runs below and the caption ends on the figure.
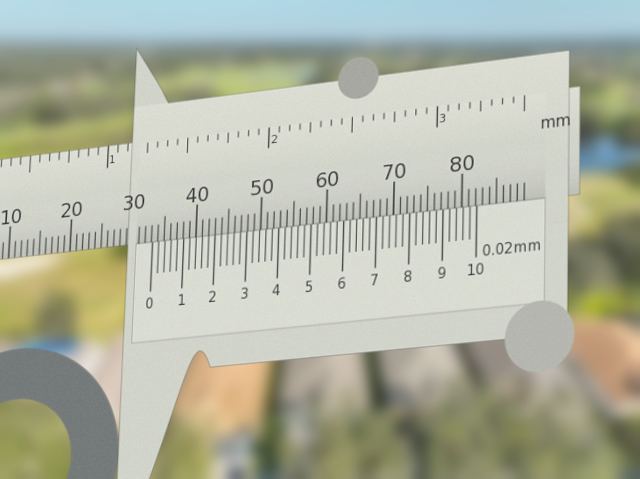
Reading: value=33.2 unit=mm
